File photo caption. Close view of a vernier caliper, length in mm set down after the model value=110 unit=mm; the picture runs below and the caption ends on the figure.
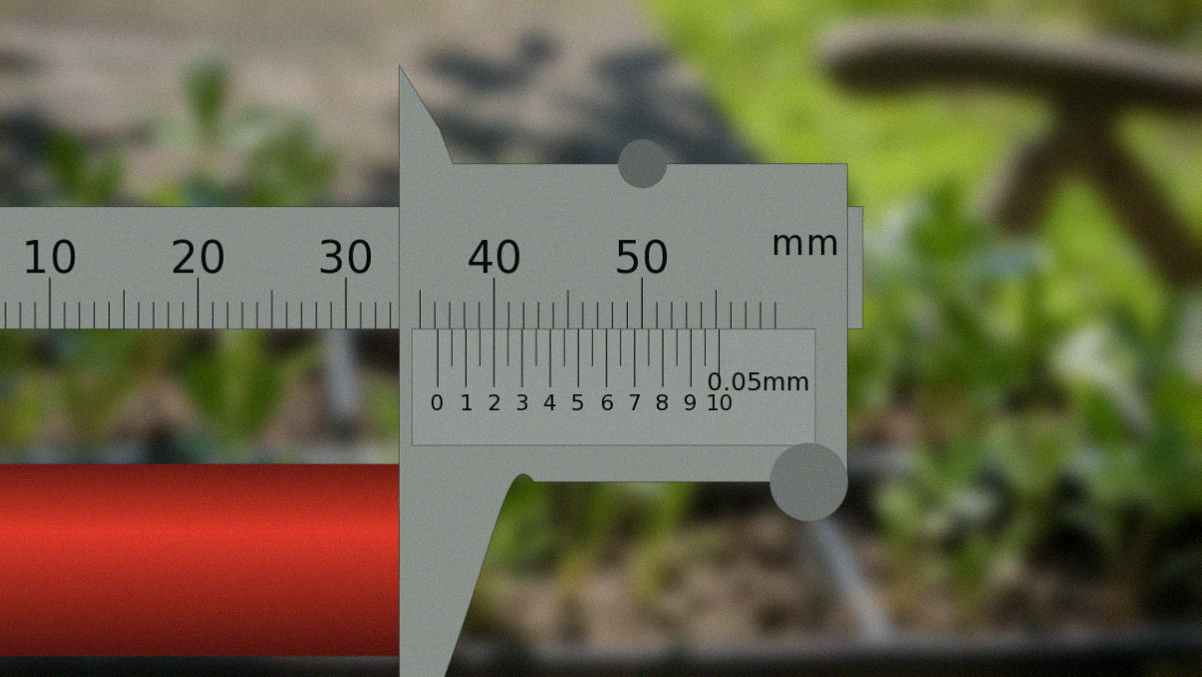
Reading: value=36.2 unit=mm
